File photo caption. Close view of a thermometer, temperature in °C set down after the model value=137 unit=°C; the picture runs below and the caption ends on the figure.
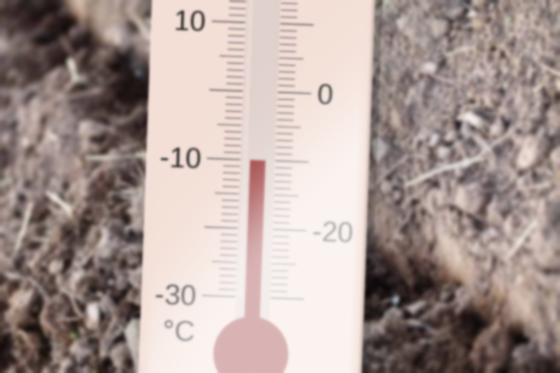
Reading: value=-10 unit=°C
